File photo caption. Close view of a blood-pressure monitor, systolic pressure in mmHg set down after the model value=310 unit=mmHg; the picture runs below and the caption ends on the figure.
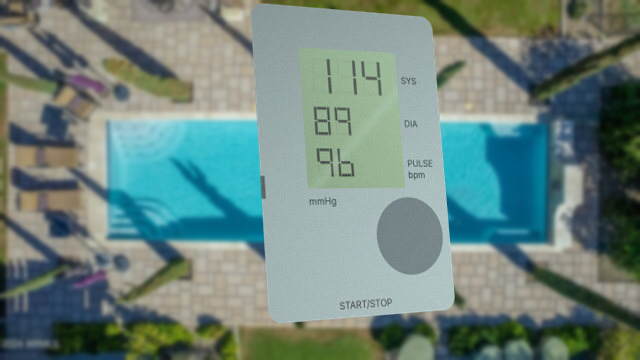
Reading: value=114 unit=mmHg
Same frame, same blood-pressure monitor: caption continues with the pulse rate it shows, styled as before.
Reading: value=96 unit=bpm
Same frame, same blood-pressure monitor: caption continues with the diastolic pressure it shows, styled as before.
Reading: value=89 unit=mmHg
